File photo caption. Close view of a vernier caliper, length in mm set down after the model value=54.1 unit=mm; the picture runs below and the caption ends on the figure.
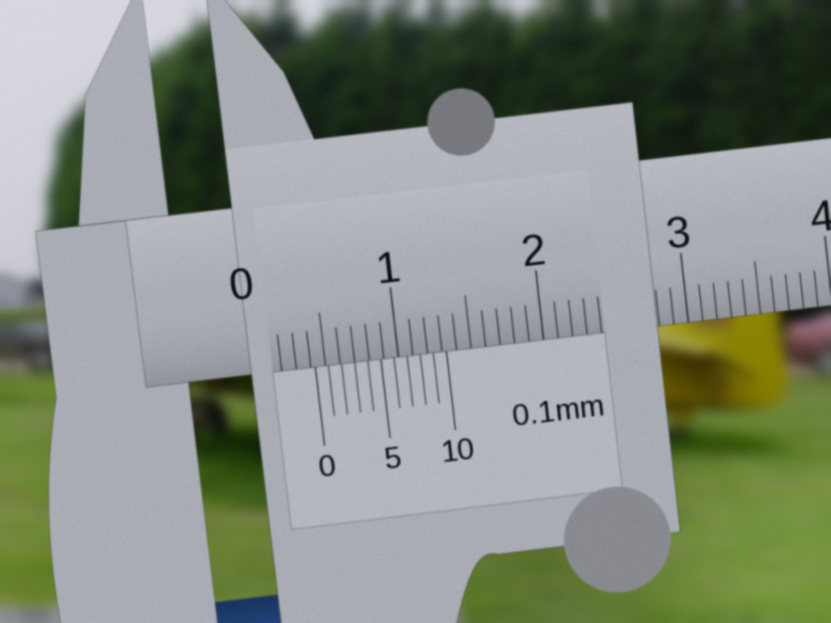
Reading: value=4.3 unit=mm
